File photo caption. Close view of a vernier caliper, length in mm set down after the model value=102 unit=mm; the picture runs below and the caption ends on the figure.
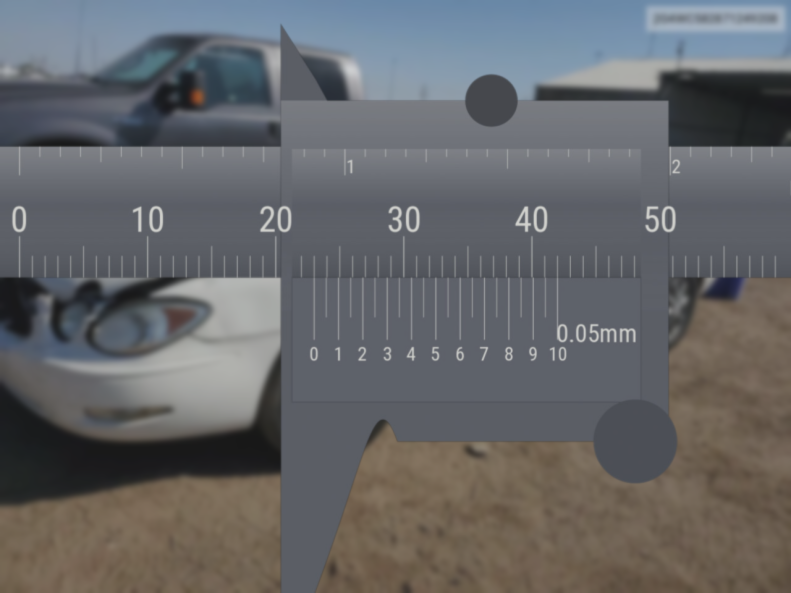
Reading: value=23.0 unit=mm
